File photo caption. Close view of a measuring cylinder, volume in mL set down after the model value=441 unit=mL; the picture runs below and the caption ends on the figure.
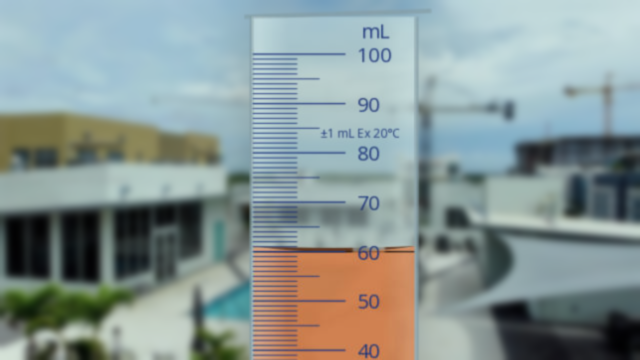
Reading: value=60 unit=mL
